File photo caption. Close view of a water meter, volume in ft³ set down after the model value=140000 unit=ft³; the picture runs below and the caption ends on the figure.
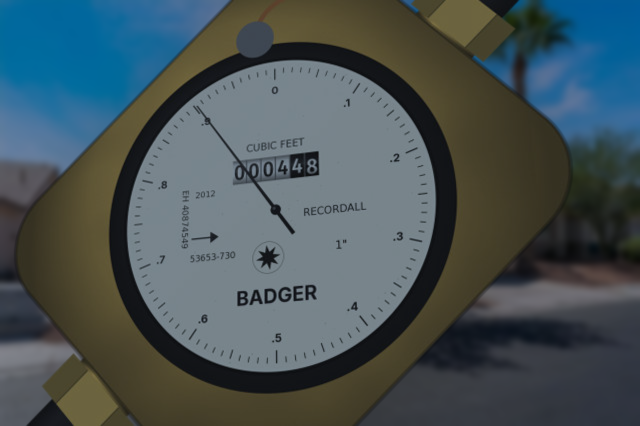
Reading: value=447.90 unit=ft³
